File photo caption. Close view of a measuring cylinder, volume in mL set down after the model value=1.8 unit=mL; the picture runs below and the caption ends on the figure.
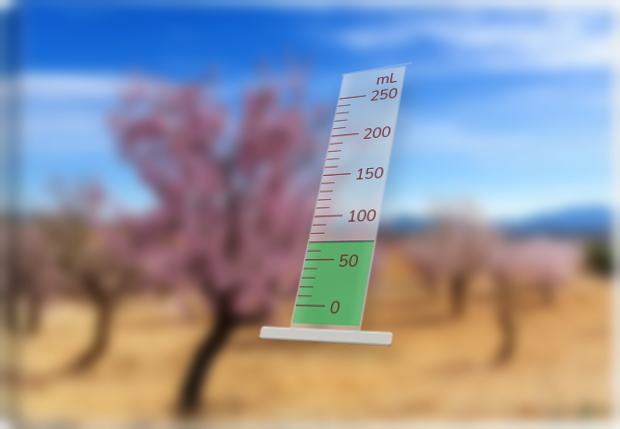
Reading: value=70 unit=mL
